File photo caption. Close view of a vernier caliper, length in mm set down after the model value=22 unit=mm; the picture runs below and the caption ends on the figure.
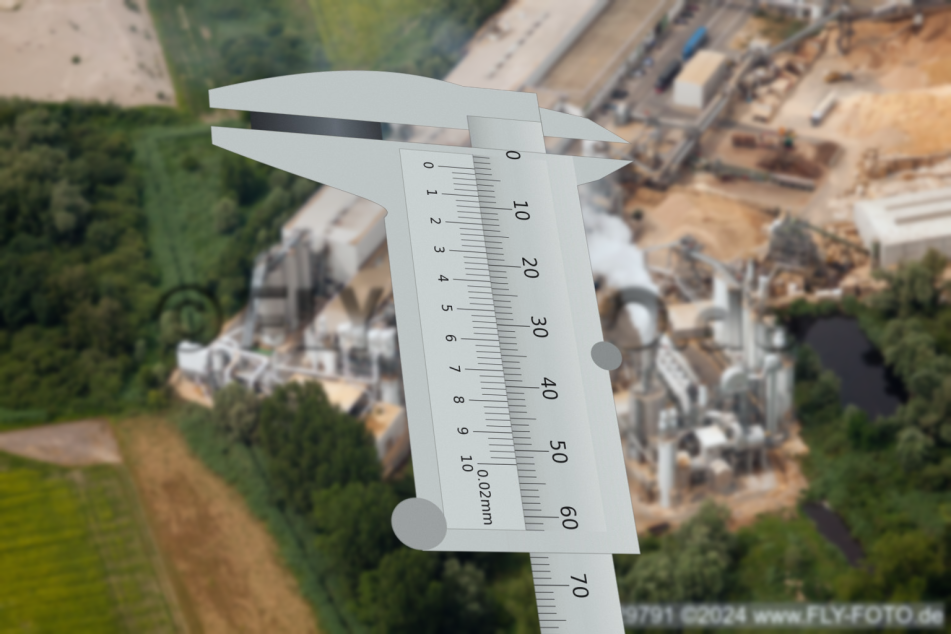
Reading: value=3.2 unit=mm
